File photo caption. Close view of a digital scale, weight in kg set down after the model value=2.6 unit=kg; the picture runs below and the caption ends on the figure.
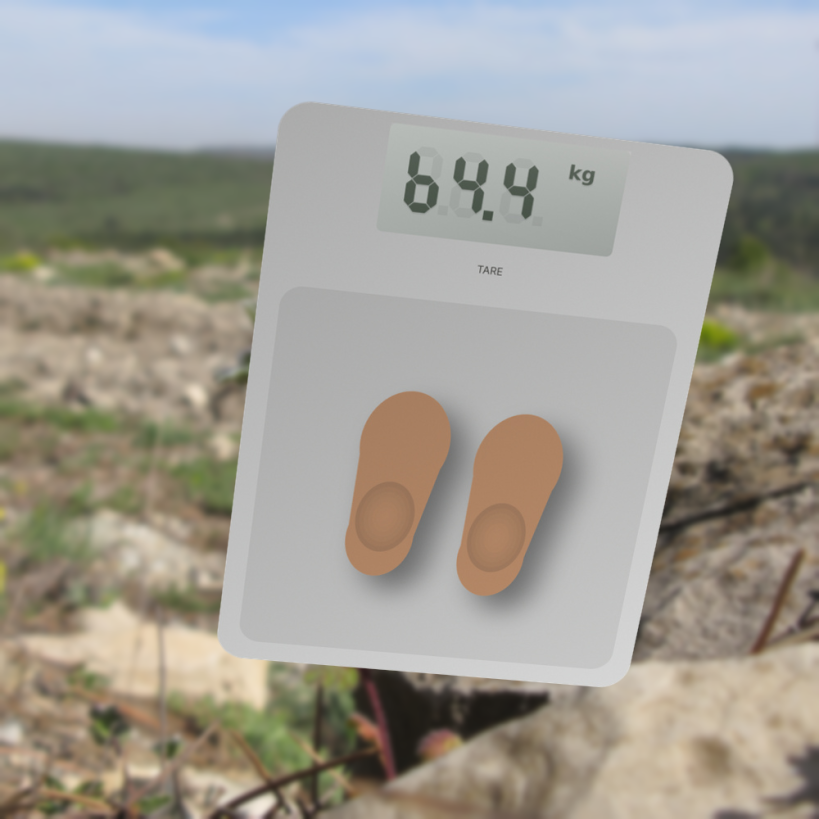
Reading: value=64.4 unit=kg
